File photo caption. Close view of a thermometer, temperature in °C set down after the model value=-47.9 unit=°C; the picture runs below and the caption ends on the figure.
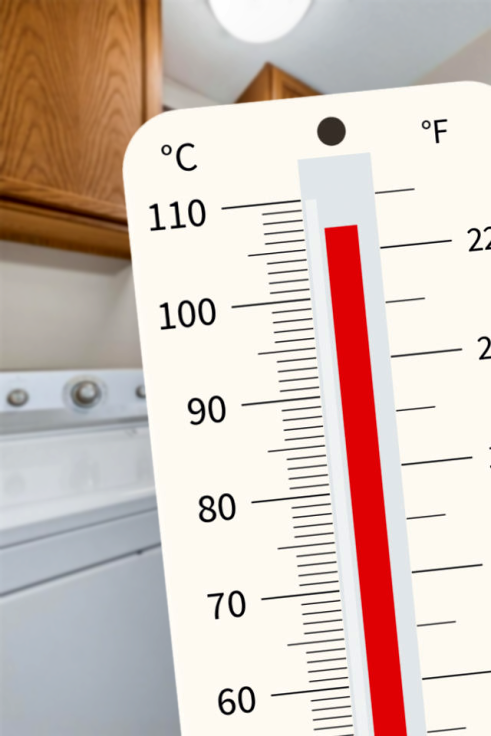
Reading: value=107 unit=°C
